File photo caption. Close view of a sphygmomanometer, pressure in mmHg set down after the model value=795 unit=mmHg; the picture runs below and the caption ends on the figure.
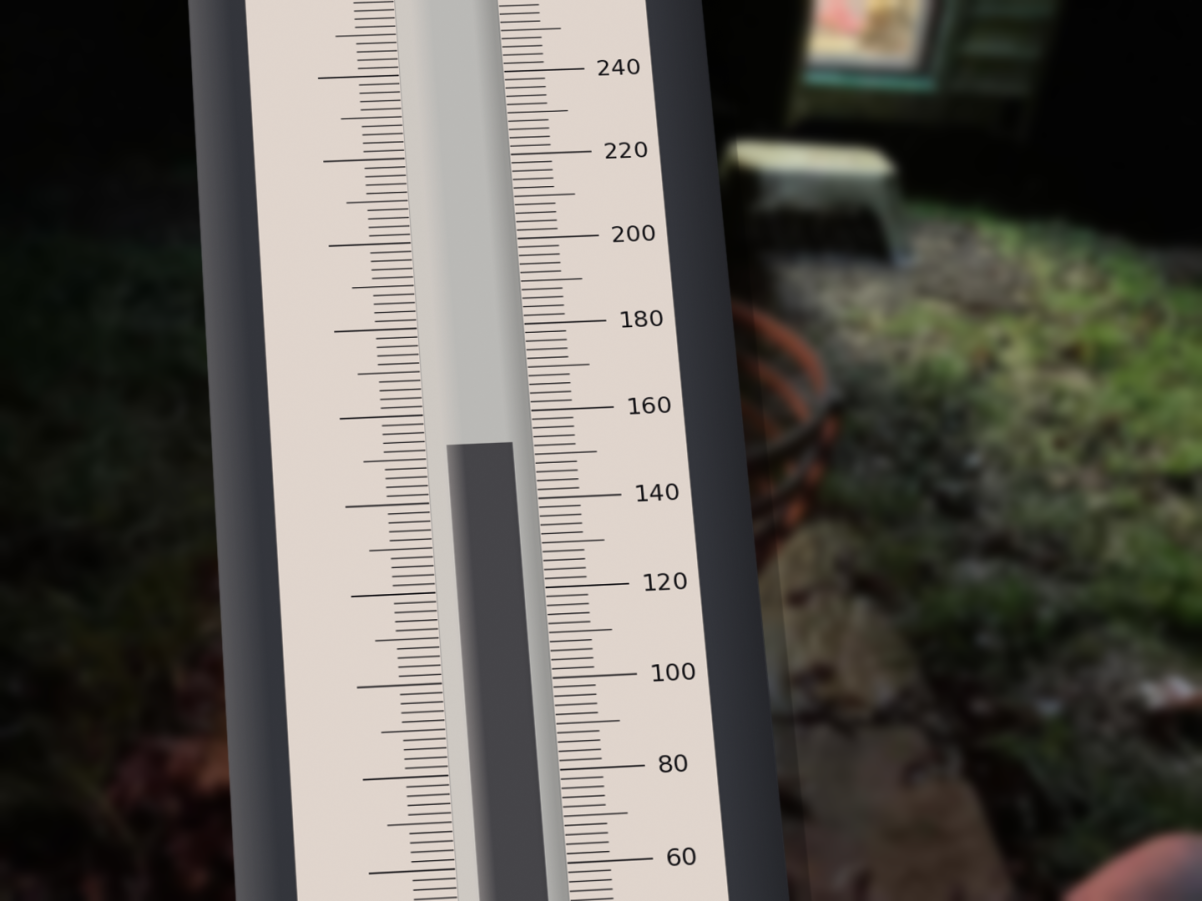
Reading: value=153 unit=mmHg
